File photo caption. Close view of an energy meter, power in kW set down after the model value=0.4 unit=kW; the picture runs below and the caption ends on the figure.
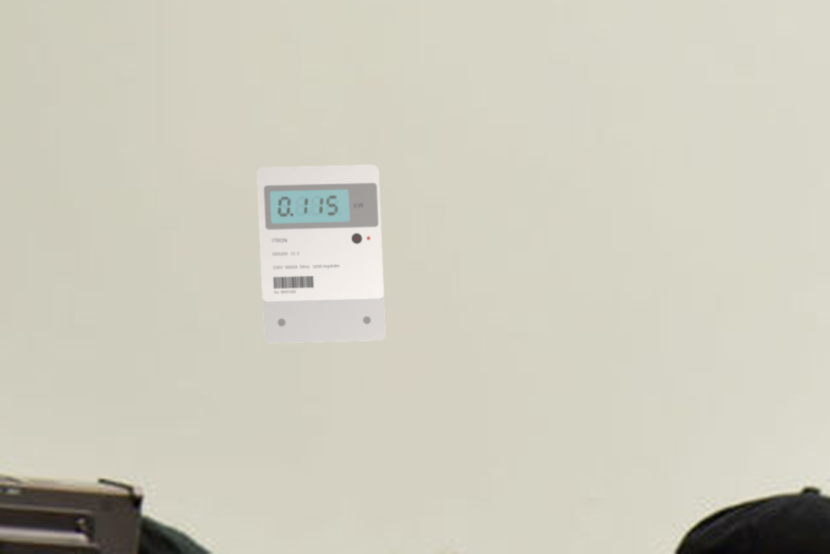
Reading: value=0.115 unit=kW
